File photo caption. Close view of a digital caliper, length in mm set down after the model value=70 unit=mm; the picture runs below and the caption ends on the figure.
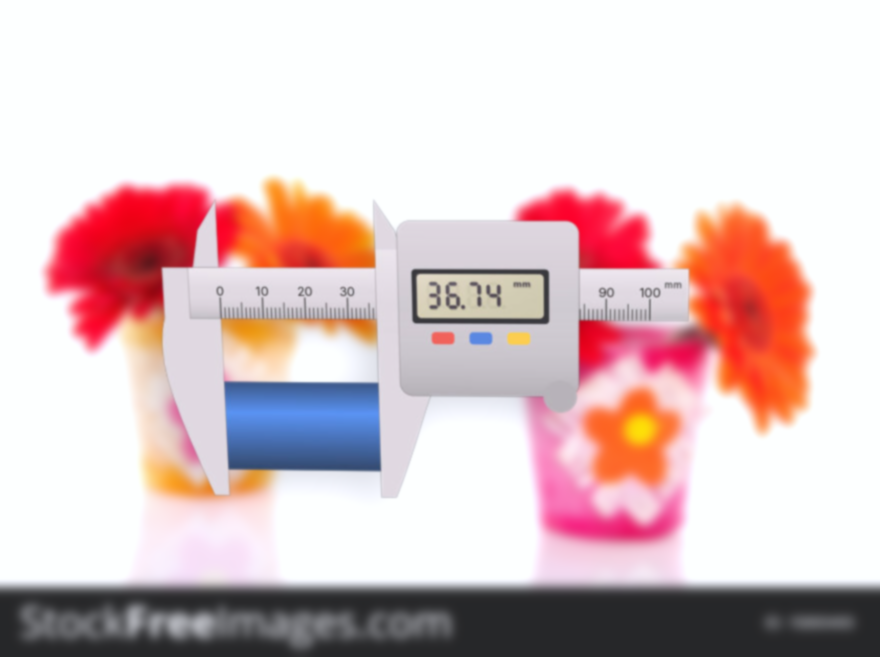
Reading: value=36.74 unit=mm
